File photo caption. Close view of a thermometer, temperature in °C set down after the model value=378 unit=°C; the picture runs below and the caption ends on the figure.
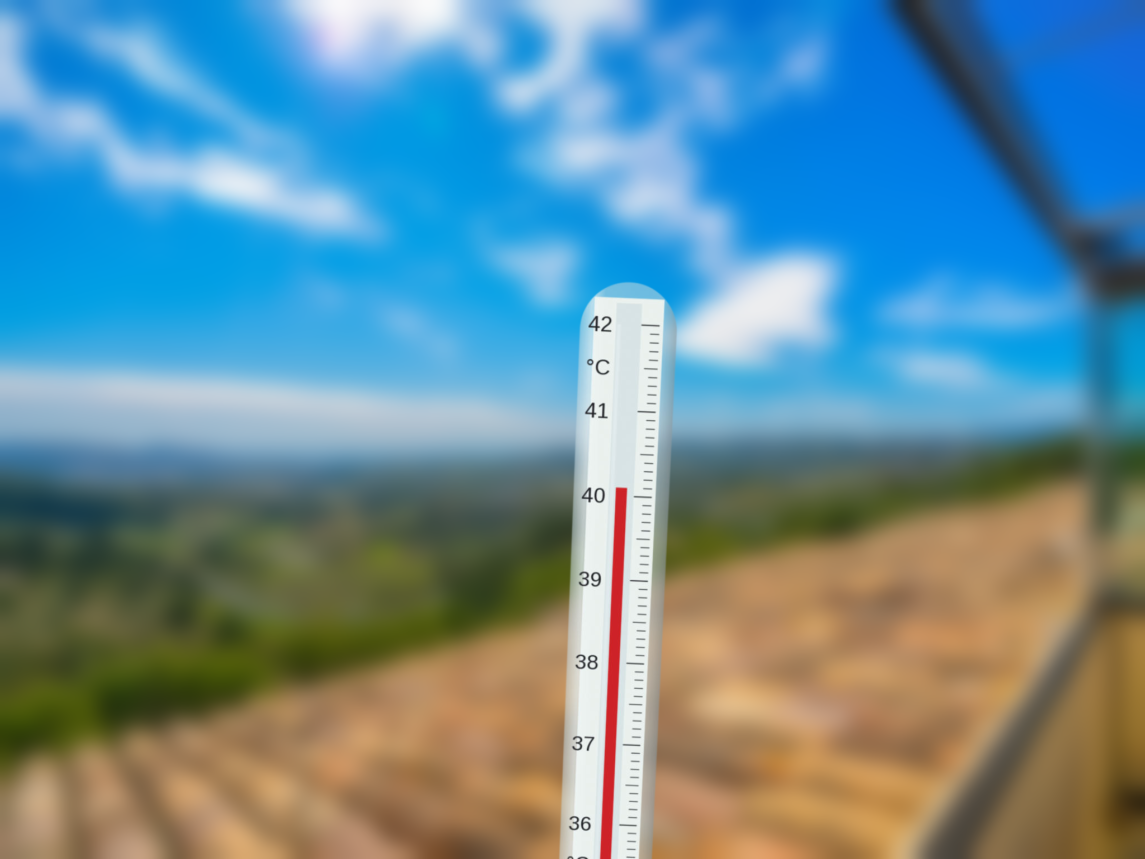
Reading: value=40.1 unit=°C
